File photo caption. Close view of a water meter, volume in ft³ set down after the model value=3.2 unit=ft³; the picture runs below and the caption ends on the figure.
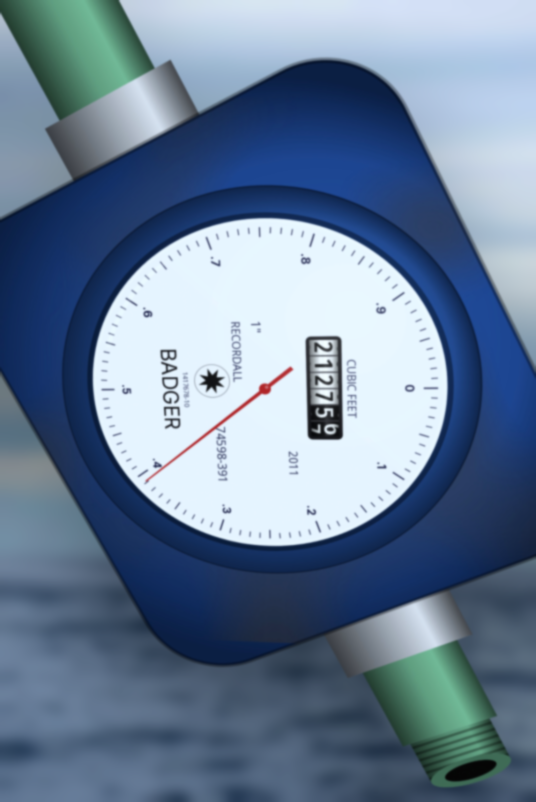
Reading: value=212756.39 unit=ft³
